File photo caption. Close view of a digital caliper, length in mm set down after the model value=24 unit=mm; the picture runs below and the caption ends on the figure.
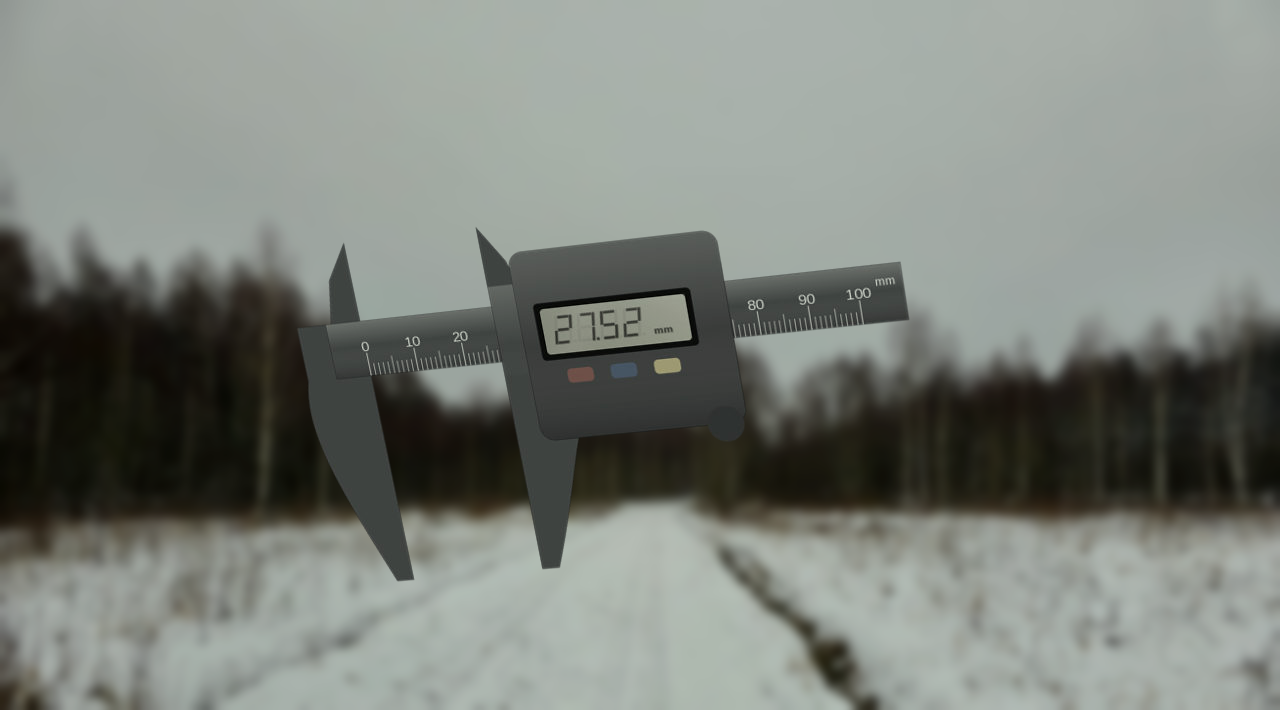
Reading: value=27.52 unit=mm
